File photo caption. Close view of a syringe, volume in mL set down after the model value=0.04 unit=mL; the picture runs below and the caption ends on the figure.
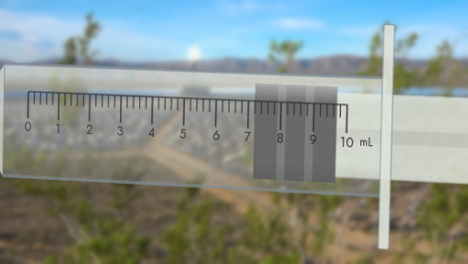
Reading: value=7.2 unit=mL
